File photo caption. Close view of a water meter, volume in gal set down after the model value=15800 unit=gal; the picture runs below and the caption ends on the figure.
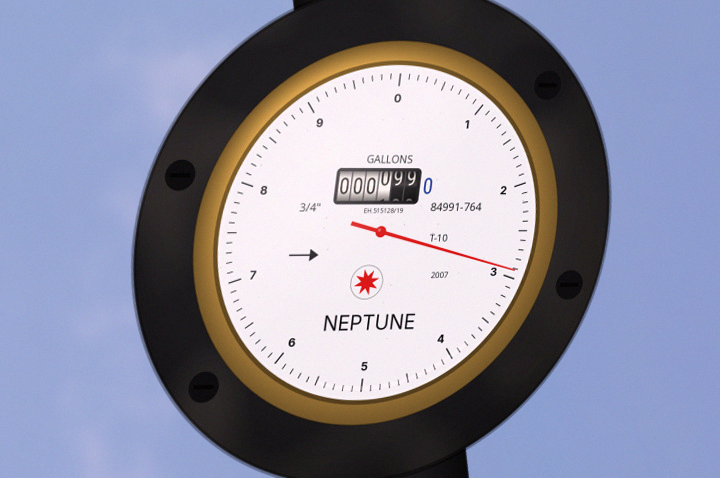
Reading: value=992.9 unit=gal
